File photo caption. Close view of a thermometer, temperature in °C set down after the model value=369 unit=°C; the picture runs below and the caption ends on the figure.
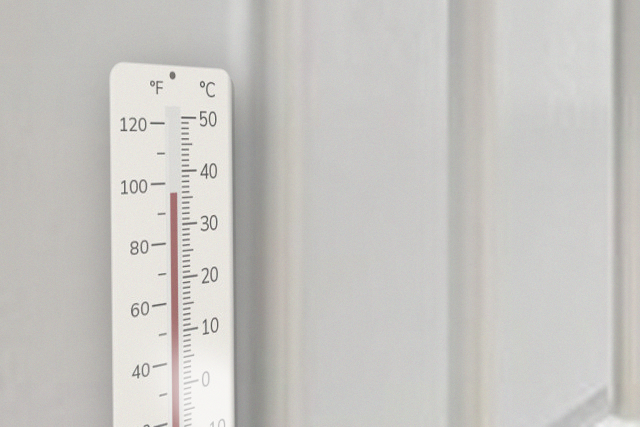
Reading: value=36 unit=°C
